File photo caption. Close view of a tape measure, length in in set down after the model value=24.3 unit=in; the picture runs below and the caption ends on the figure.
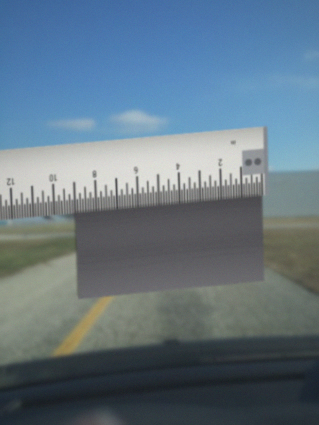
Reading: value=9 unit=in
